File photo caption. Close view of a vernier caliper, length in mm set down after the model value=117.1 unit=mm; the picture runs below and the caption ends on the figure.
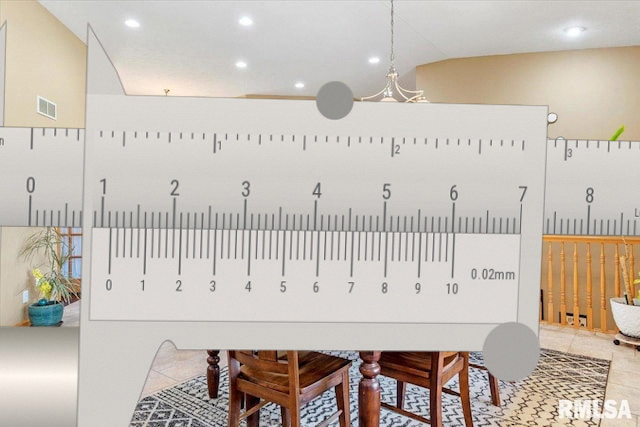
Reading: value=11.2 unit=mm
